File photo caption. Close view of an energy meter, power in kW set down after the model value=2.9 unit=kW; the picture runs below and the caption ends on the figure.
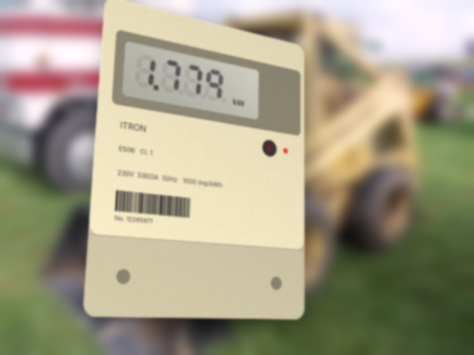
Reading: value=1.779 unit=kW
